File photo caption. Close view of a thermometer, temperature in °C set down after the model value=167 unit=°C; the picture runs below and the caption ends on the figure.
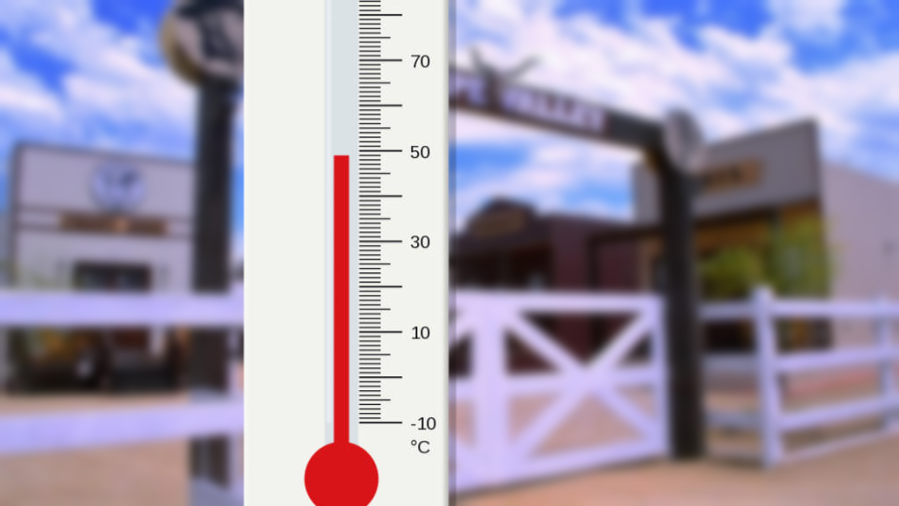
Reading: value=49 unit=°C
